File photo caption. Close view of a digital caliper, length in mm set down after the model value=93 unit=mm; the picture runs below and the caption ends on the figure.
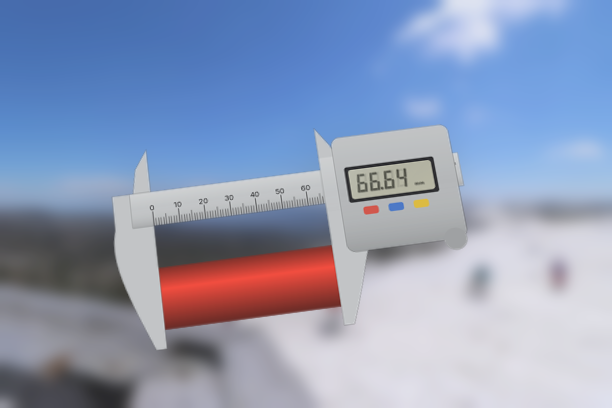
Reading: value=66.64 unit=mm
